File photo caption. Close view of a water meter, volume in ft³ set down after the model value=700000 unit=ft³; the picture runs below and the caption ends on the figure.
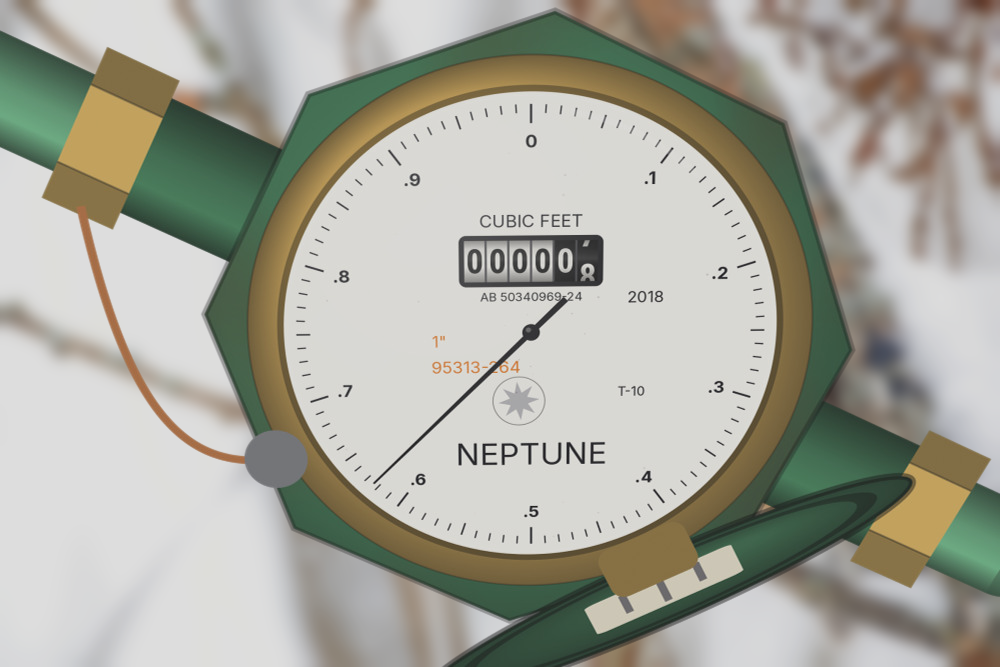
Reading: value=7.62 unit=ft³
